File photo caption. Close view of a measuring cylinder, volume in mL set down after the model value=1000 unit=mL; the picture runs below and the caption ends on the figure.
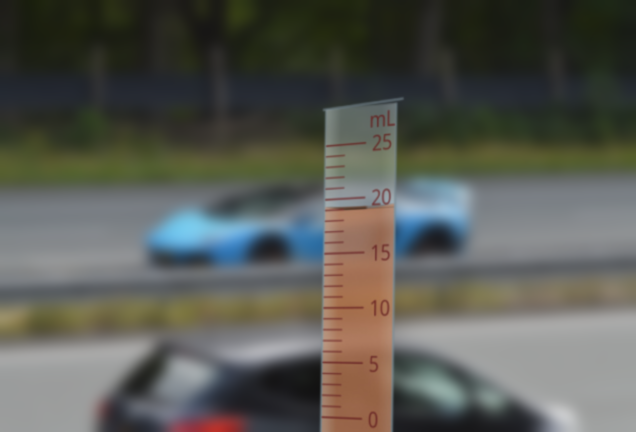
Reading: value=19 unit=mL
